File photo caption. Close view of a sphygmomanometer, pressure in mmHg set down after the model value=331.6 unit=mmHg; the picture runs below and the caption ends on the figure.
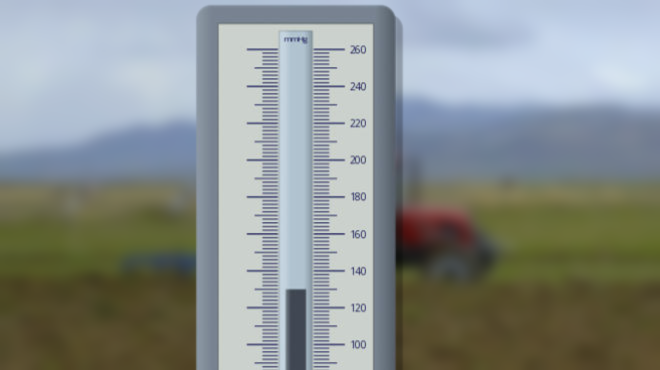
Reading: value=130 unit=mmHg
